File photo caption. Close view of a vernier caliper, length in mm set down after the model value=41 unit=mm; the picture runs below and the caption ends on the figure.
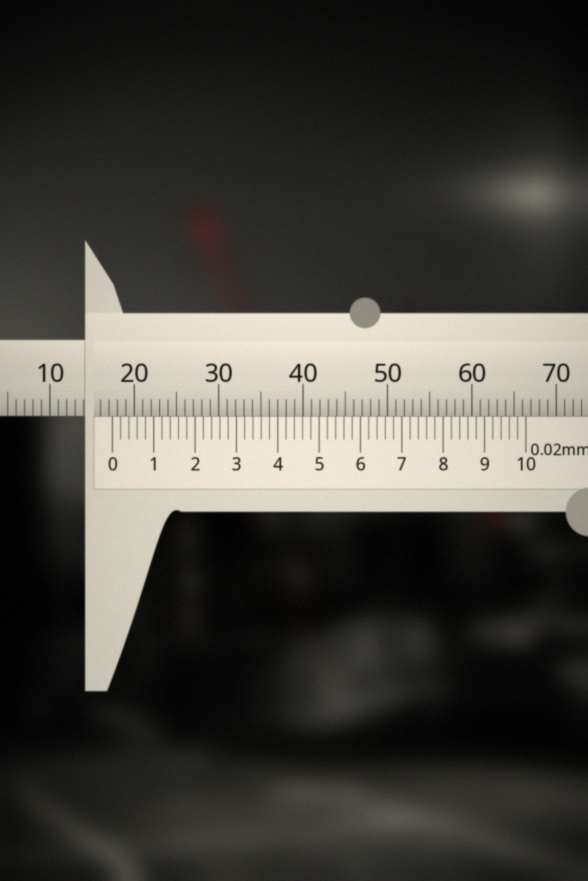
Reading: value=17.4 unit=mm
